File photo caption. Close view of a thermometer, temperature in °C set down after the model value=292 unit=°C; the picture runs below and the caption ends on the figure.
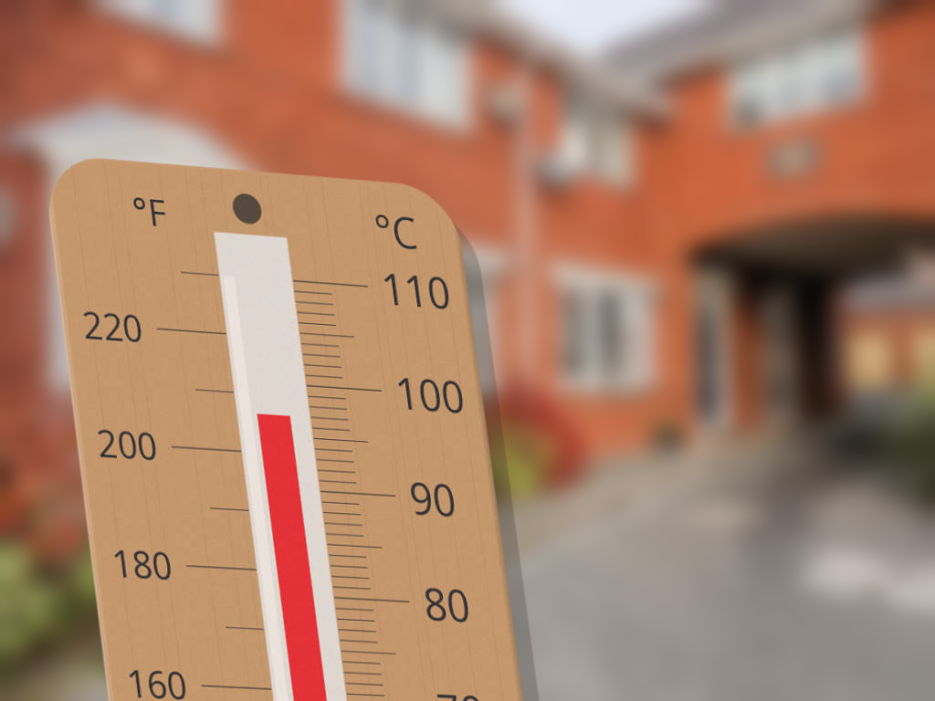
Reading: value=97 unit=°C
